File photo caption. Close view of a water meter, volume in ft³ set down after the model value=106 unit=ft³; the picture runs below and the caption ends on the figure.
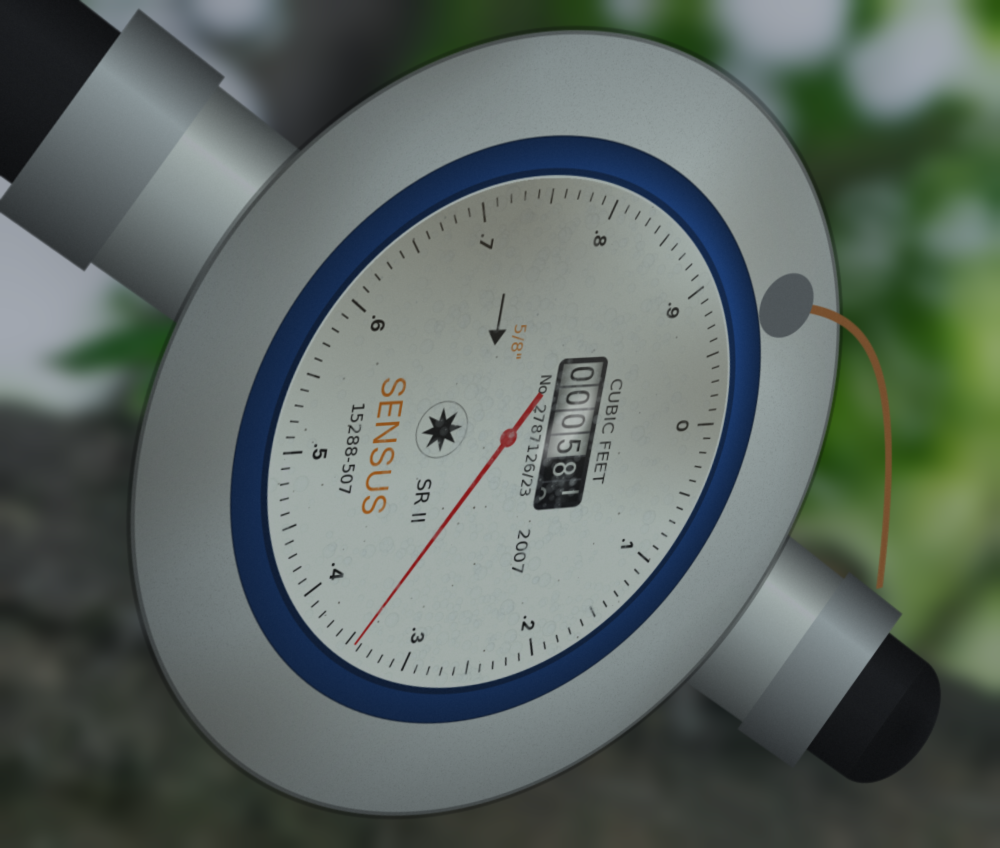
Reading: value=581.34 unit=ft³
